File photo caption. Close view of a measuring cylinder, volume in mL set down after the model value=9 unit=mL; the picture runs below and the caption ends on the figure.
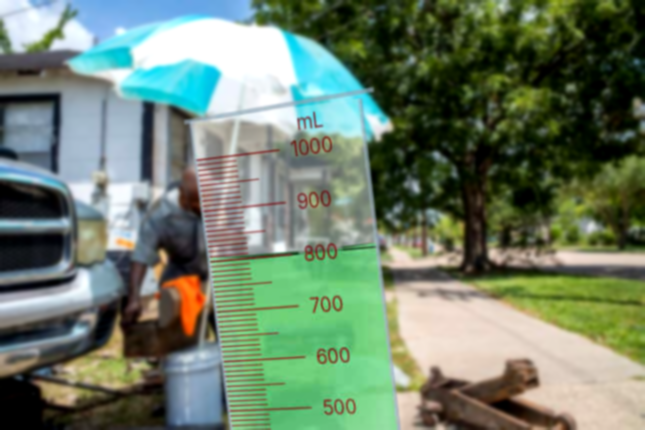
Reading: value=800 unit=mL
